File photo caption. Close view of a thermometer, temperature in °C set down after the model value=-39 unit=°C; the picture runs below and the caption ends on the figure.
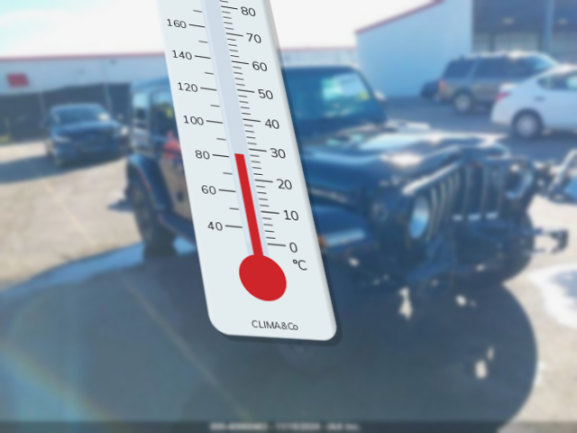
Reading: value=28 unit=°C
